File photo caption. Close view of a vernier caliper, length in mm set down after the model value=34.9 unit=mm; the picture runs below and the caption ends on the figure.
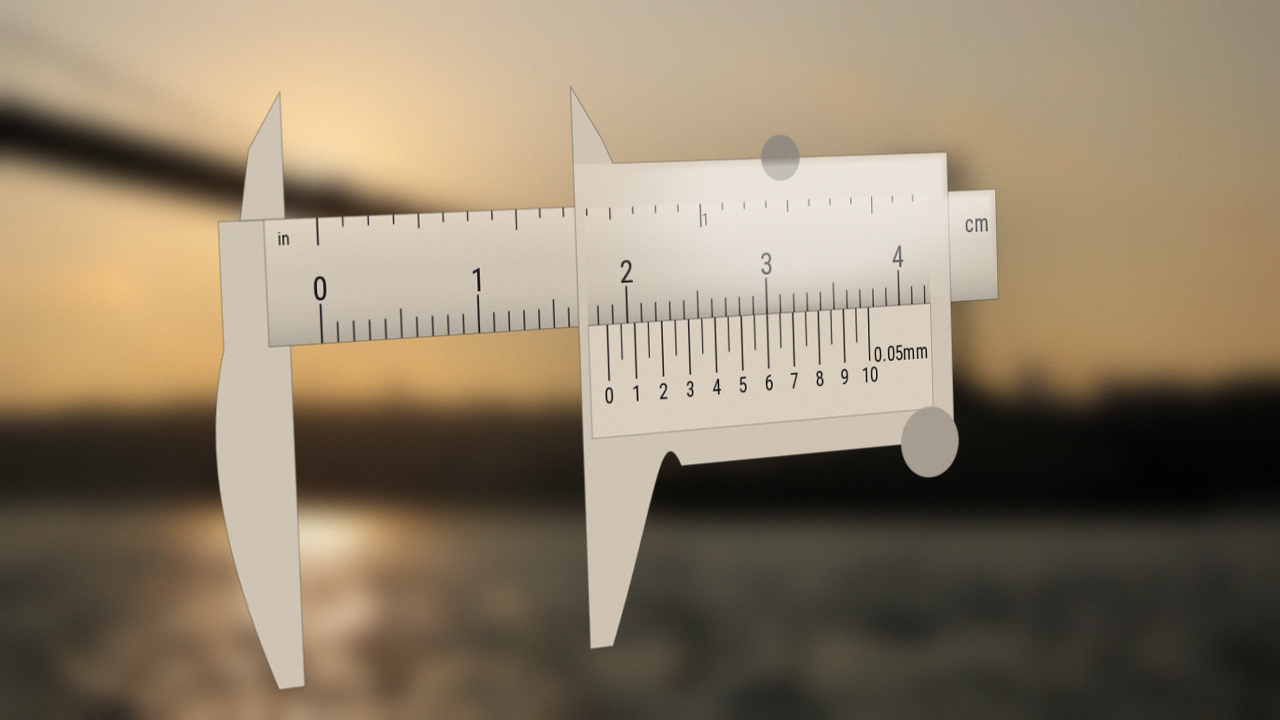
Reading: value=18.6 unit=mm
